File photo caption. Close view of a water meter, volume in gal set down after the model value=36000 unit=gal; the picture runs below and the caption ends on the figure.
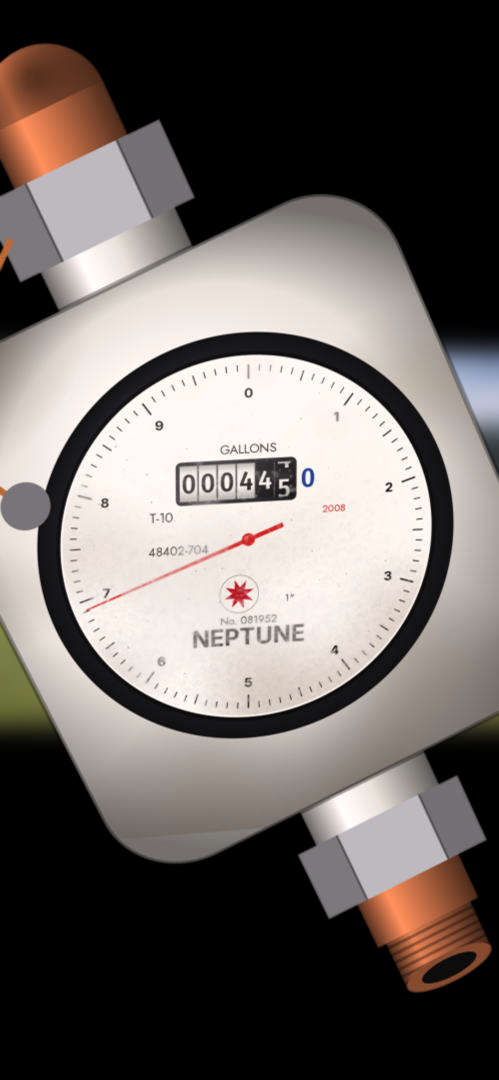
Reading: value=4446.9 unit=gal
